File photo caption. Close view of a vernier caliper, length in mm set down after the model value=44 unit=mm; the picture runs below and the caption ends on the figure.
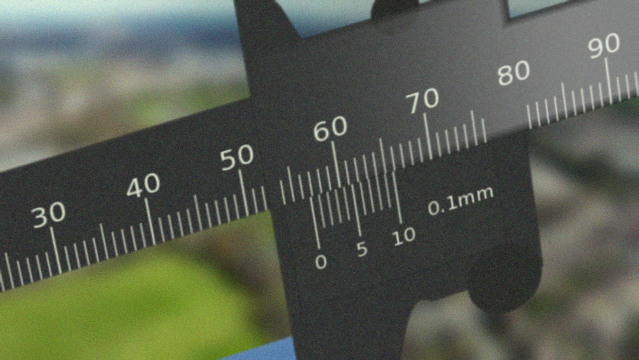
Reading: value=56.8 unit=mm
